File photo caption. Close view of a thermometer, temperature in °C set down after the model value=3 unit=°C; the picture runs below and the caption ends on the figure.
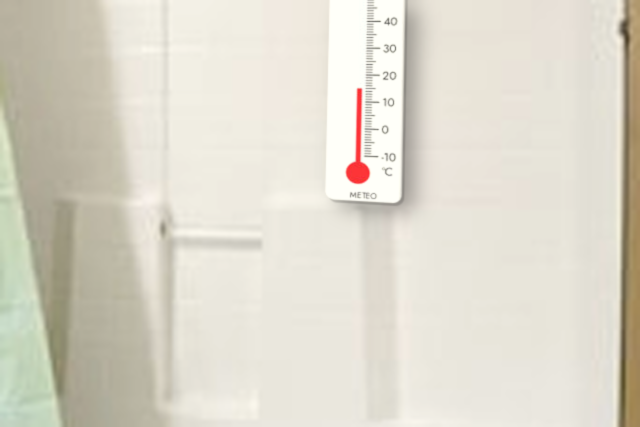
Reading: value=15 unit=°C
